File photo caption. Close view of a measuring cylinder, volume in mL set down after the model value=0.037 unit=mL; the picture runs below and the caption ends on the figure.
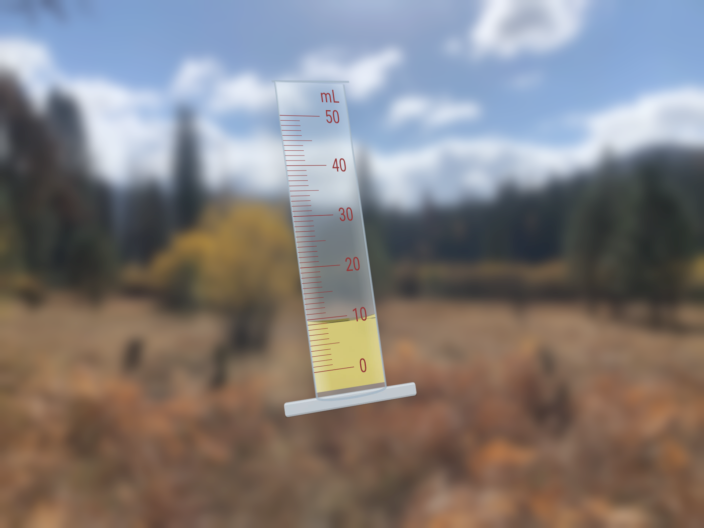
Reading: value=9 unit=mL
